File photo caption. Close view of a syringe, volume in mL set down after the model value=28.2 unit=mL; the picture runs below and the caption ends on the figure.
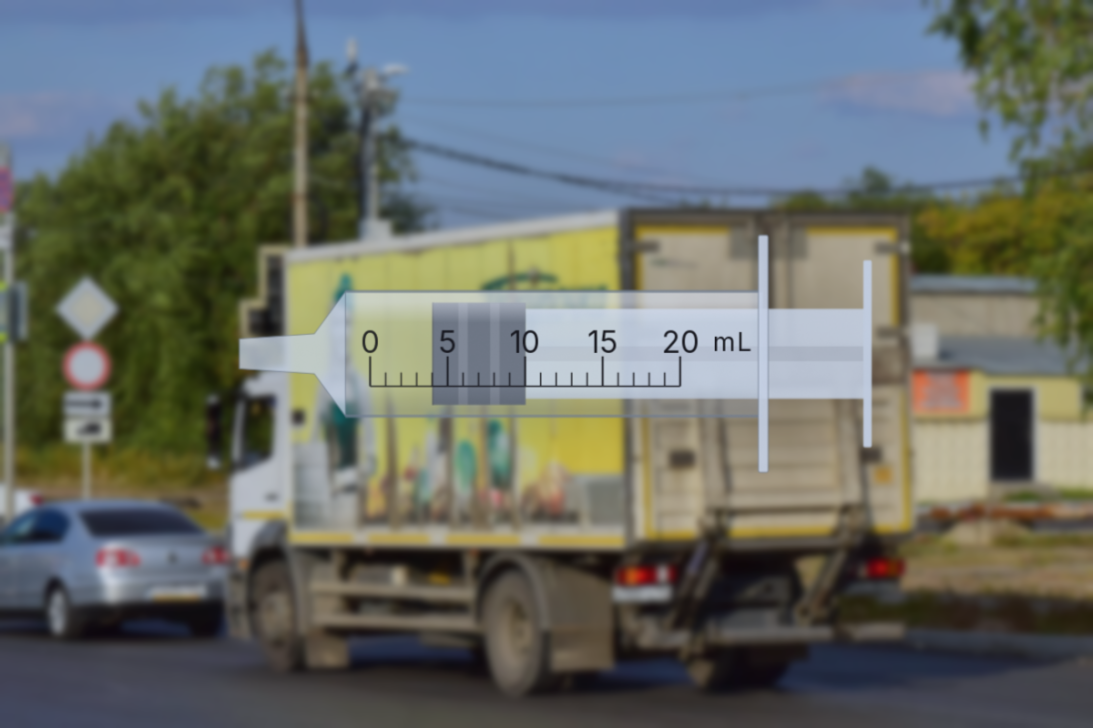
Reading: value=4 unit=mL
